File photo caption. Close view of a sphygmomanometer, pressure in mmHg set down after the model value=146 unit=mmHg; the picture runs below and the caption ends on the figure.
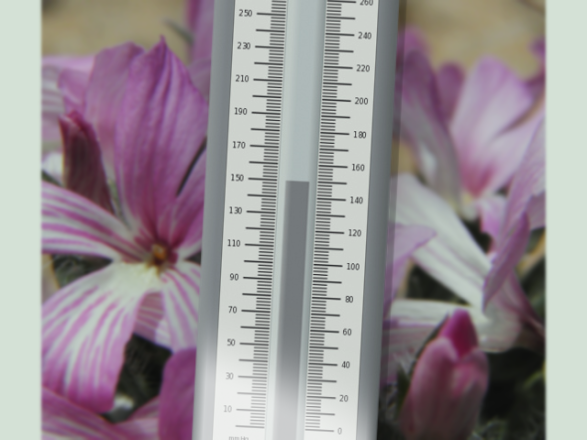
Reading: value=150 unit=mmHg
